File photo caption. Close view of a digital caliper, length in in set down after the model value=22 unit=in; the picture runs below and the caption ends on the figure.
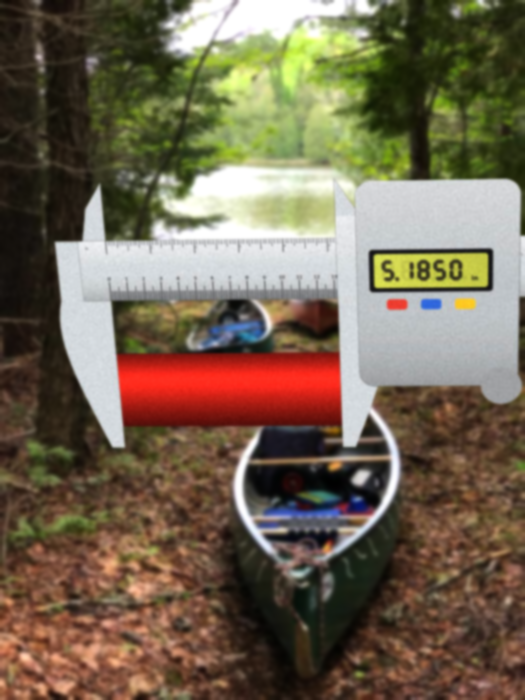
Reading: value=5.1850 unit=in
